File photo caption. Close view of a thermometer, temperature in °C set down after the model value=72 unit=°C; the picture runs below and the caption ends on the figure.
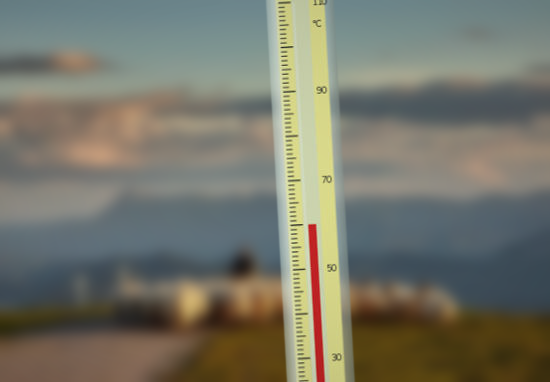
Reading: value=60 unit=°C
